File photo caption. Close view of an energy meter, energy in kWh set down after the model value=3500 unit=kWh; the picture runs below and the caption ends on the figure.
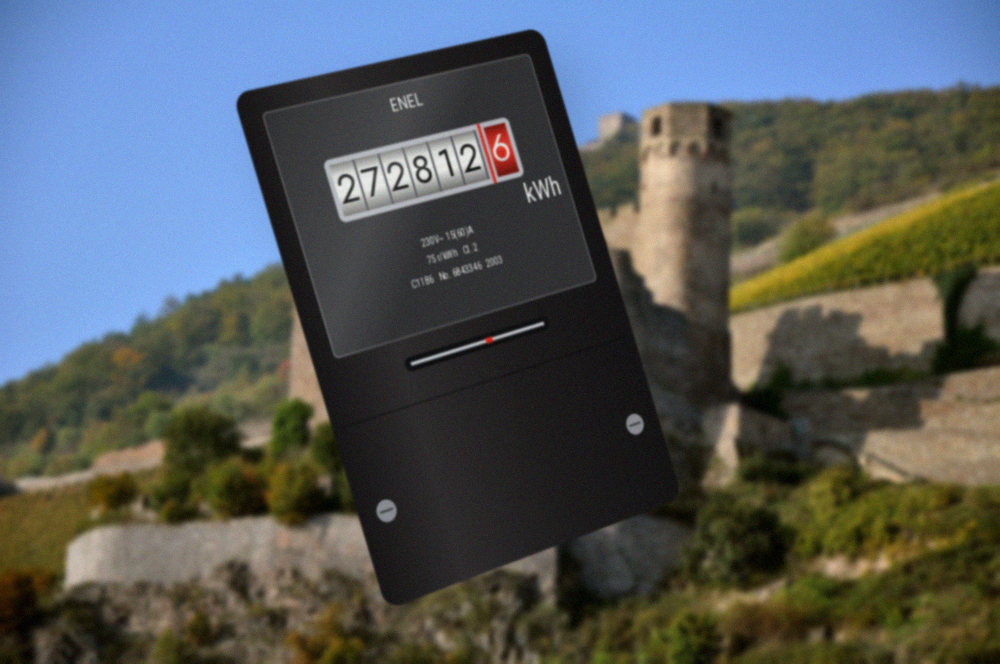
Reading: value=272812.6 unit=kWh
